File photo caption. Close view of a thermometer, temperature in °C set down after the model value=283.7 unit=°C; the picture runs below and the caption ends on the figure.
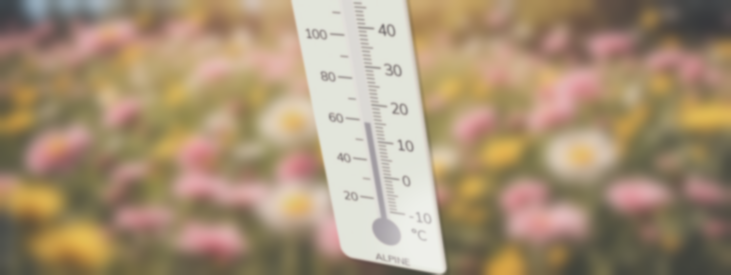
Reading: value=15 unit=°C
